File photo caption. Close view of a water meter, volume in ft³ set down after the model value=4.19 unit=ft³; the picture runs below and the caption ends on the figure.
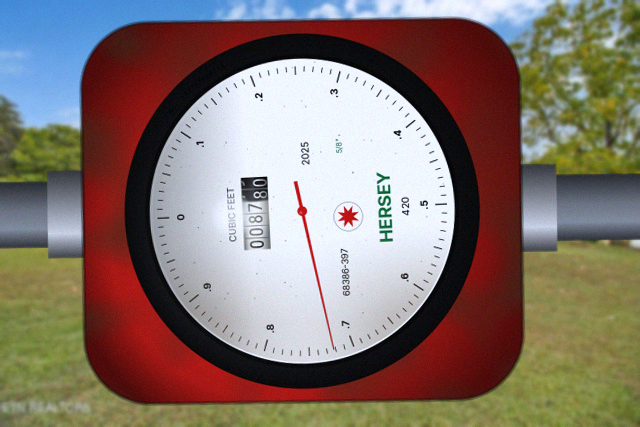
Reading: value=8779.72 unit=ft³
